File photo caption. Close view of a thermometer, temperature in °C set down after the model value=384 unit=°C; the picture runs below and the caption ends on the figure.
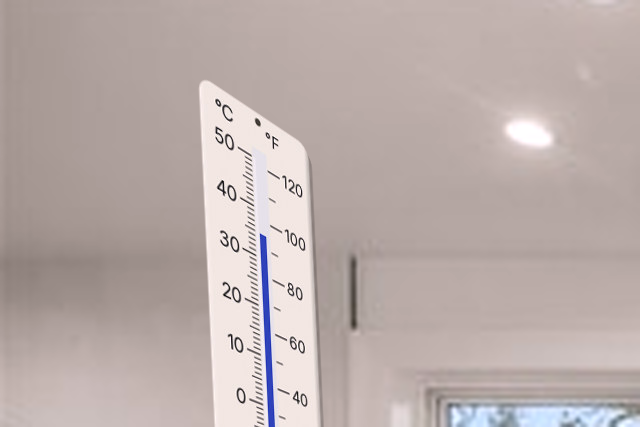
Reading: value=35 unit=°C
